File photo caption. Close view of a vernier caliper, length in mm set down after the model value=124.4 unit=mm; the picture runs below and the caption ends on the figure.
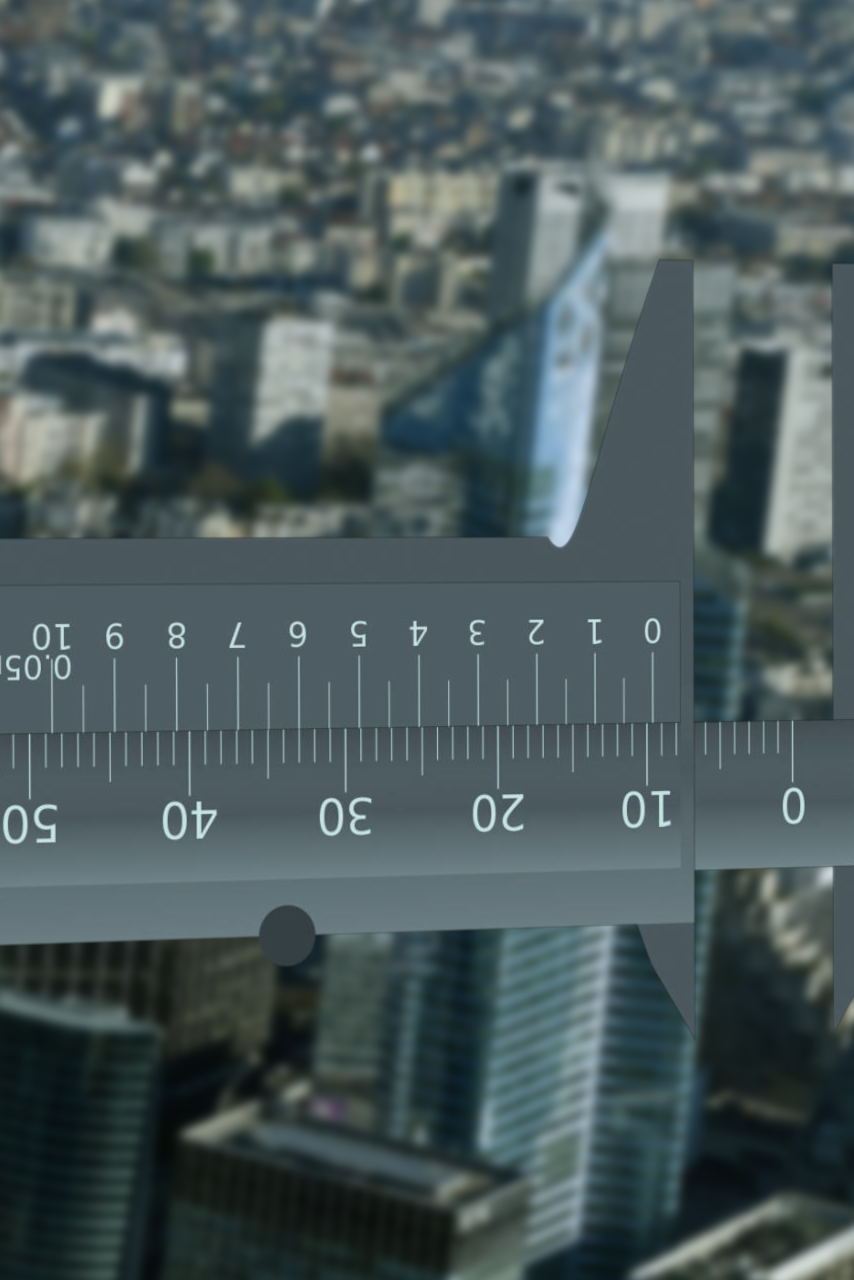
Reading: value=9.6 unit=mm
